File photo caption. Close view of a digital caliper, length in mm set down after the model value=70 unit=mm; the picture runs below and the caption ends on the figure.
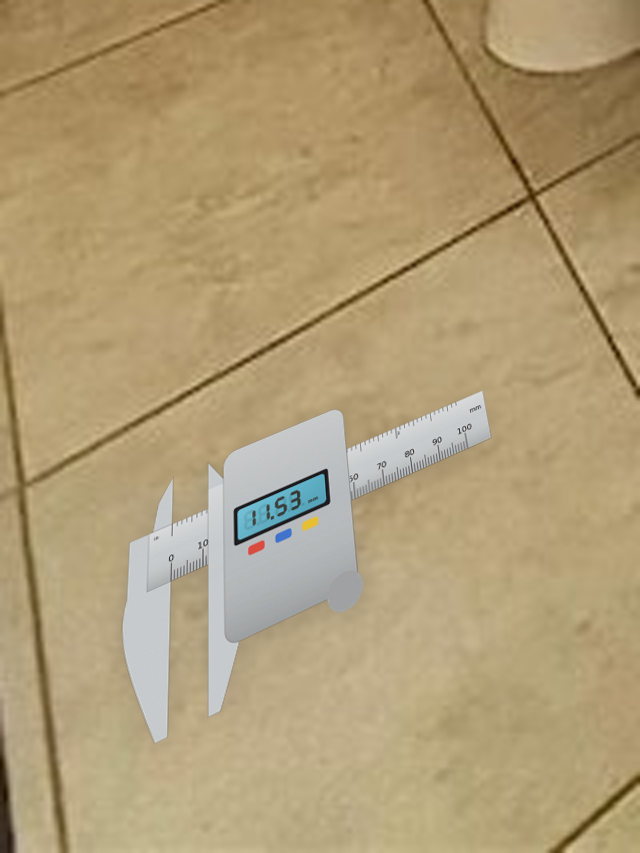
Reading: value=11.53 unit=mm
